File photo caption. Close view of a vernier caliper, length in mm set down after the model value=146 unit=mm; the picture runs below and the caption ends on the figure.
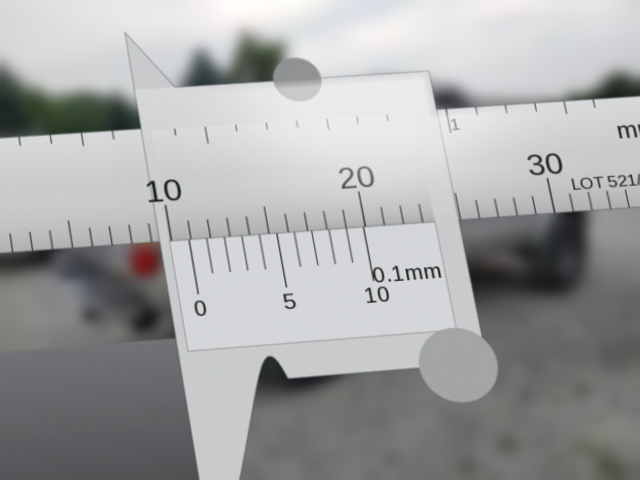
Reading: value=10.9 unit=mm
